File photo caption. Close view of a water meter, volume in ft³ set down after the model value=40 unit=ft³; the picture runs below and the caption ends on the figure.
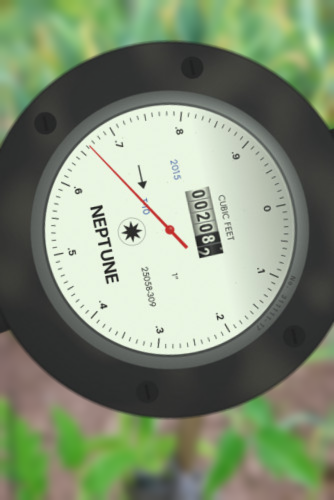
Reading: value=2081.66 unit=ft³
